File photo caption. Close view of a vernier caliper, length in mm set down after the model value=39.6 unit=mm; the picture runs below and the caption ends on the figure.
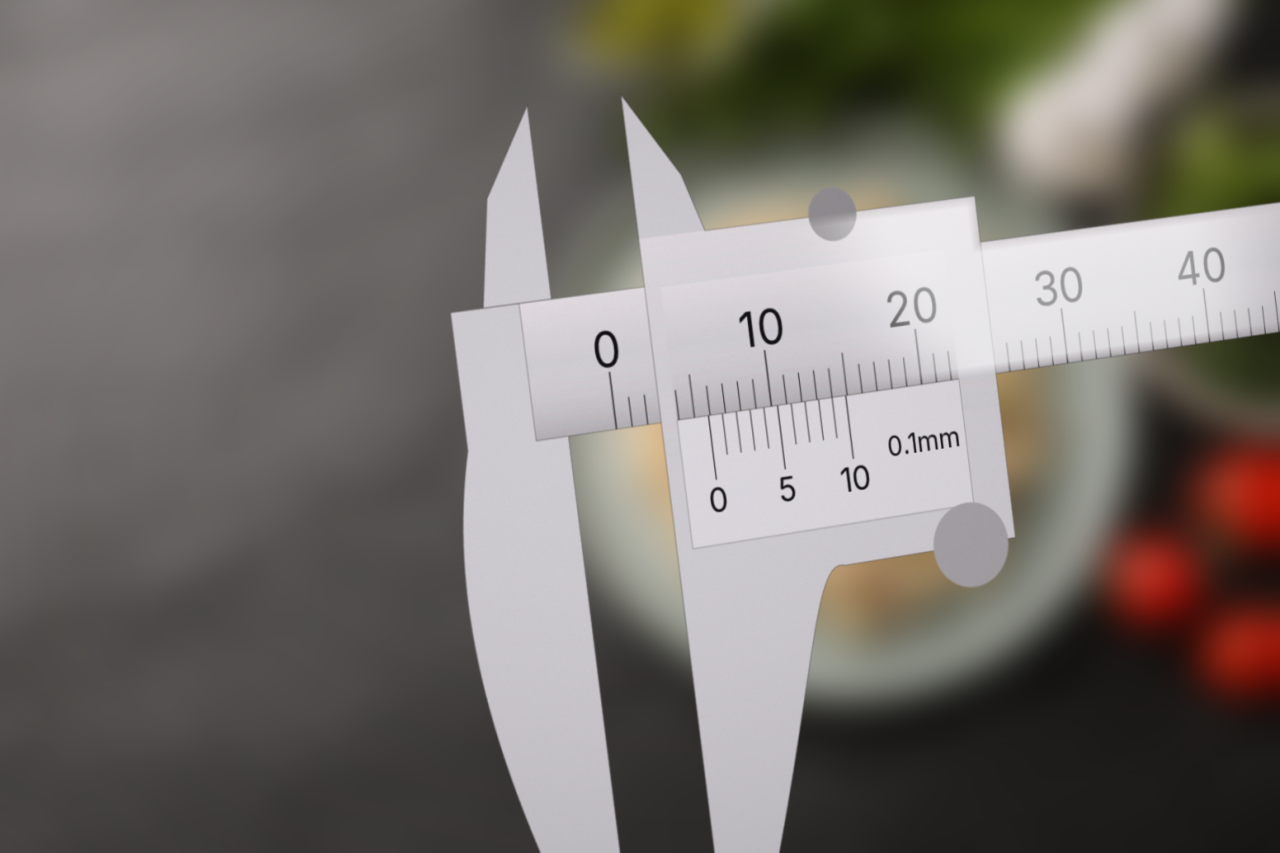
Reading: value=5.9 unit=mm
